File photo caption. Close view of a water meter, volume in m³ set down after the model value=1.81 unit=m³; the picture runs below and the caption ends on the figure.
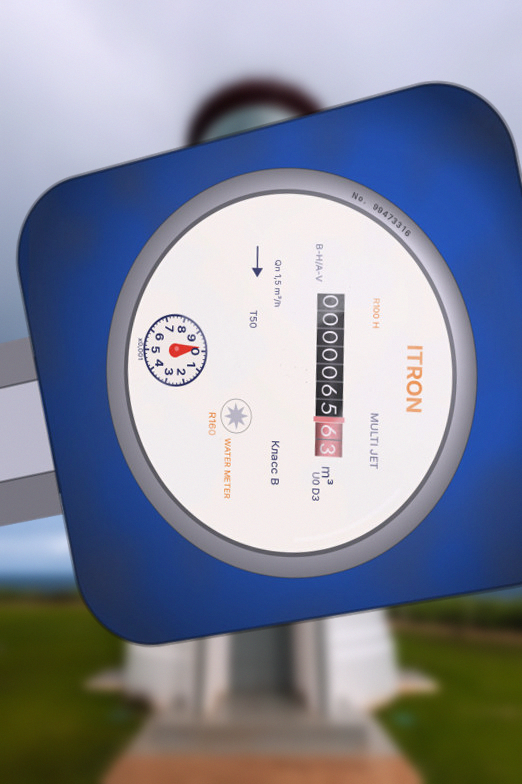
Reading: value=65.629 unit=m³
